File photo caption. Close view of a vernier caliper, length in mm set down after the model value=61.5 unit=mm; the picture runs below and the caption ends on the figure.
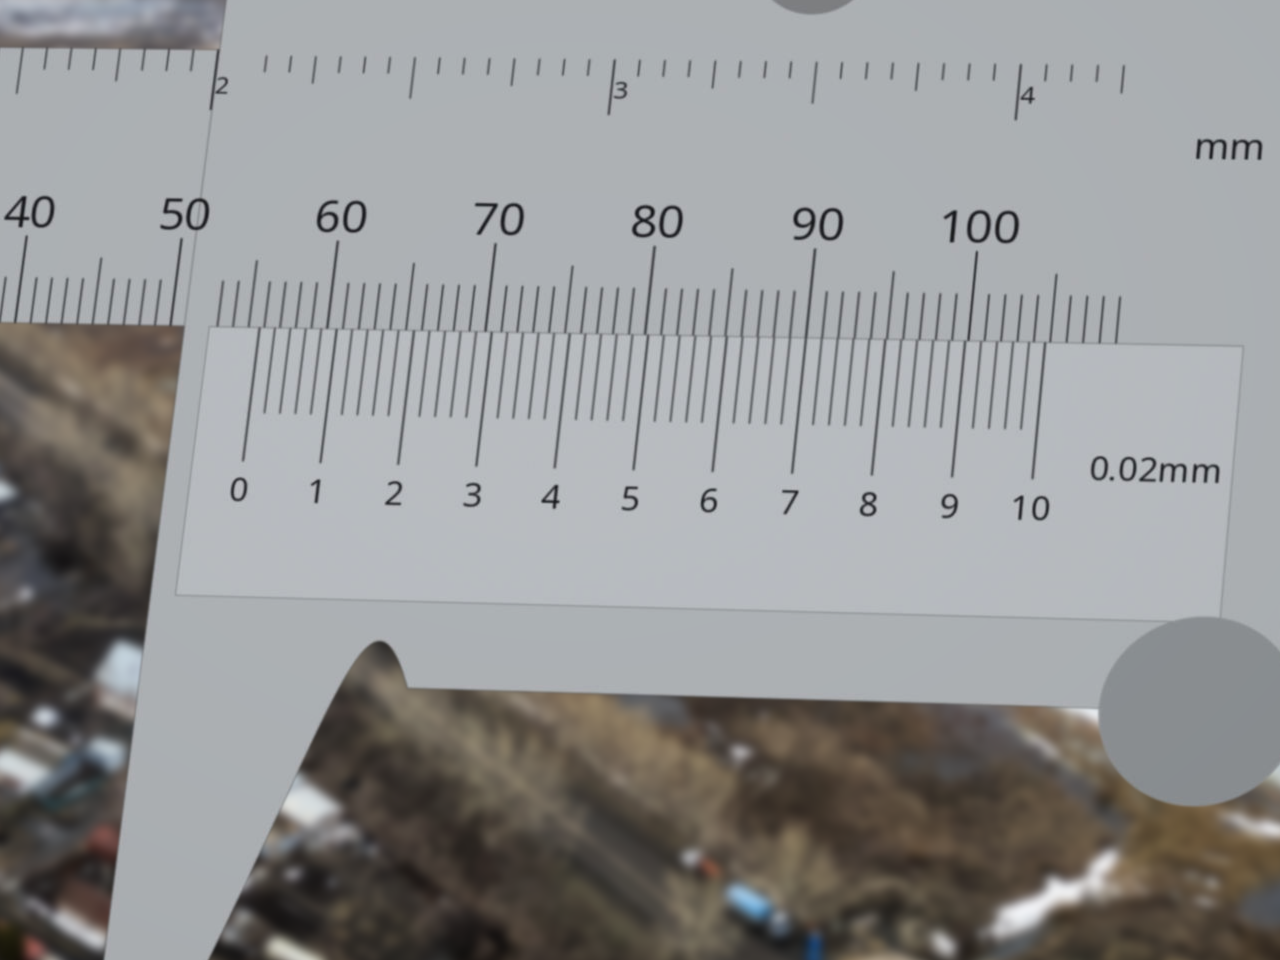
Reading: value=55.7 unit=mm
